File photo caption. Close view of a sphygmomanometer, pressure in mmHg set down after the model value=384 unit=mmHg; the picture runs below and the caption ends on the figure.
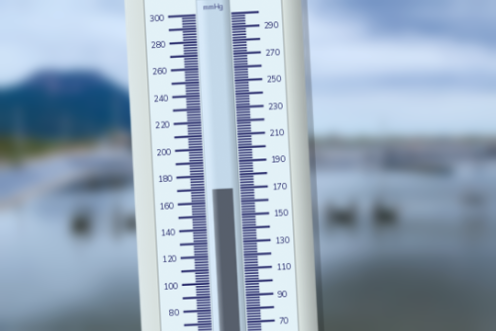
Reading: value=170 unit=mmHg
